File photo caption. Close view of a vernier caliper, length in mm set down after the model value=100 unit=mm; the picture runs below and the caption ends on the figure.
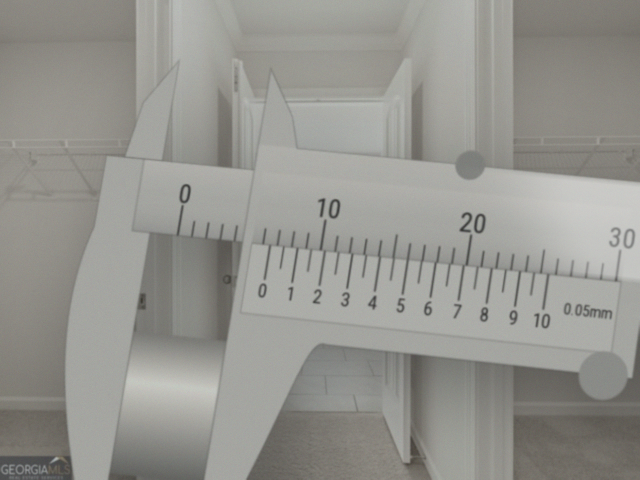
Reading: value=6.5 unit=mm
